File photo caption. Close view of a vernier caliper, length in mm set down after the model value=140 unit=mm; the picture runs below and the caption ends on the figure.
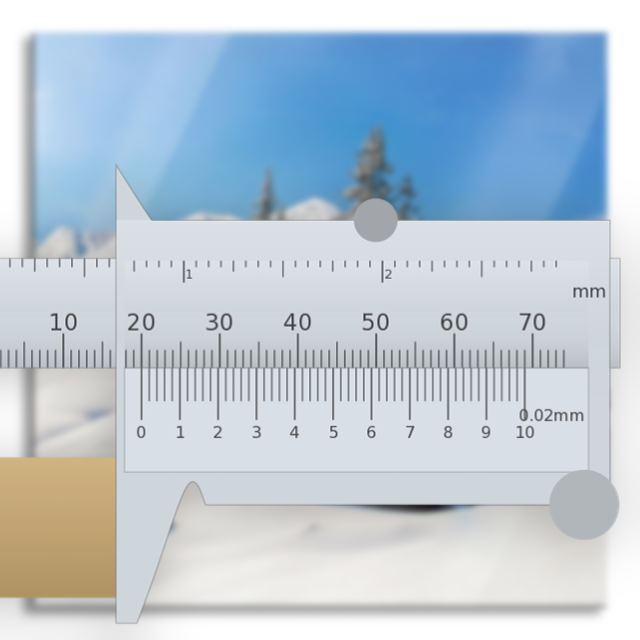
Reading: value=20.0 unit=mm
